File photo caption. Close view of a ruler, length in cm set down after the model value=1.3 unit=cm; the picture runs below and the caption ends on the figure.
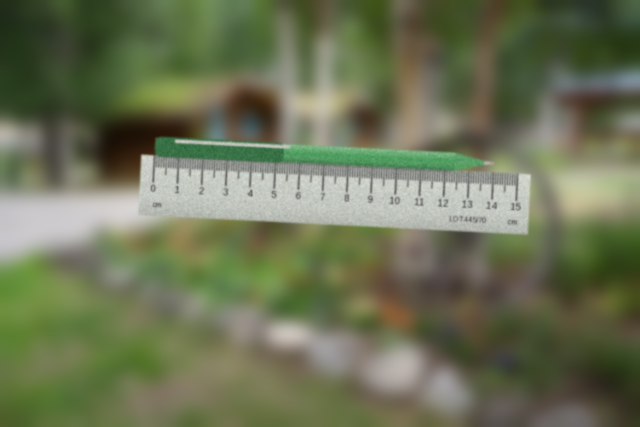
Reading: value=14 unit=cm
